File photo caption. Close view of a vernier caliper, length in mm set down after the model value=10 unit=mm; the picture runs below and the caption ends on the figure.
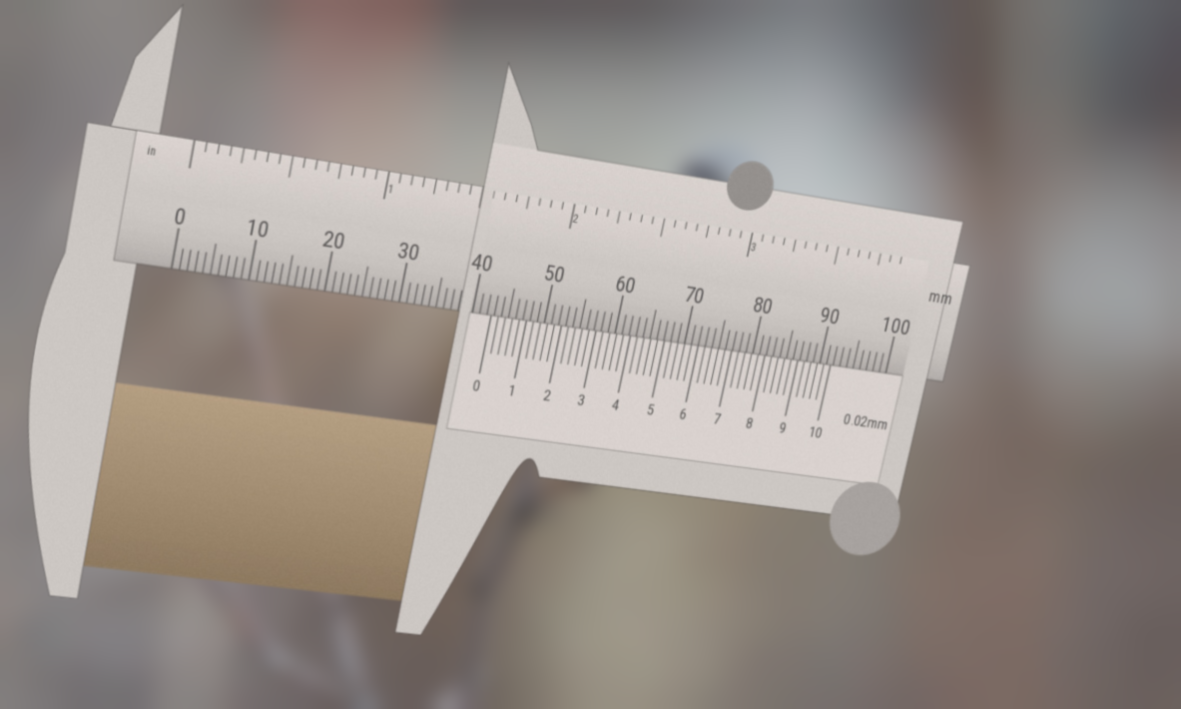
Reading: value=42.6 unit=mm
